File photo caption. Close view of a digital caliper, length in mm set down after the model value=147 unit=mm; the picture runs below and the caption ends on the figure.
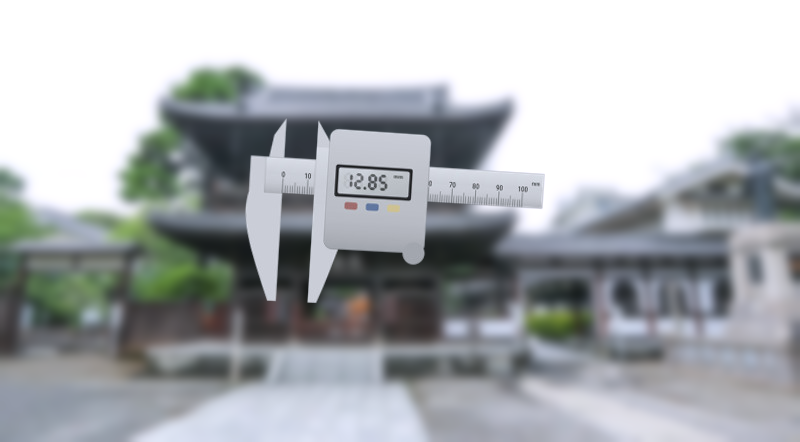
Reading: value=12.85 unit=mm
